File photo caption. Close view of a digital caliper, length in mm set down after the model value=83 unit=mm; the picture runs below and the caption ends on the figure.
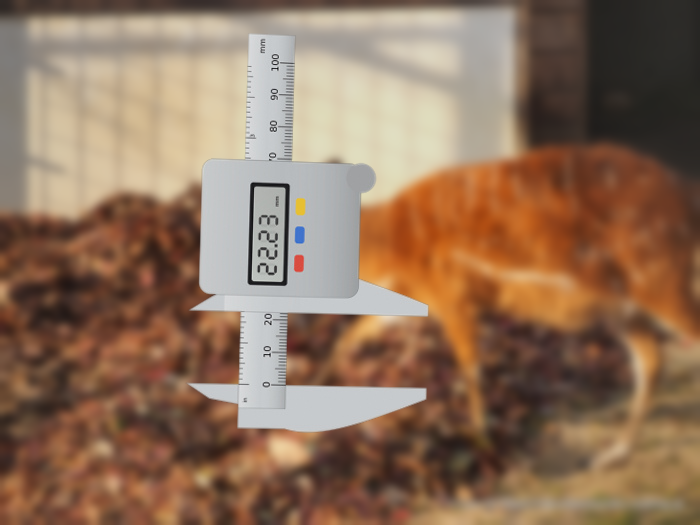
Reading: value=22.23 unit=mm
